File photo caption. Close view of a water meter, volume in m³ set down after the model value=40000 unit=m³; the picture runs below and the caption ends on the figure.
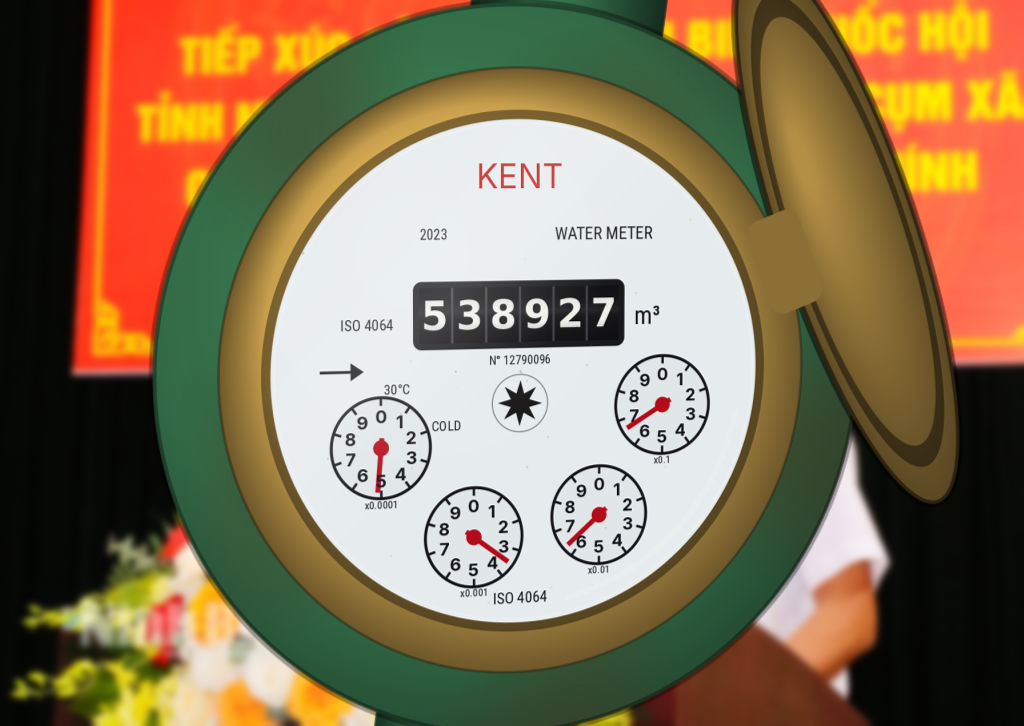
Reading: value=538927.6635 unit=m³
